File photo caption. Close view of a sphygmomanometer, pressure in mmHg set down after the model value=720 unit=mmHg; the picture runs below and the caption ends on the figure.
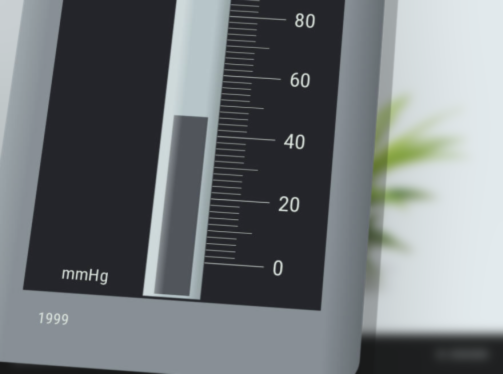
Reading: value=46 unit=mmHg
